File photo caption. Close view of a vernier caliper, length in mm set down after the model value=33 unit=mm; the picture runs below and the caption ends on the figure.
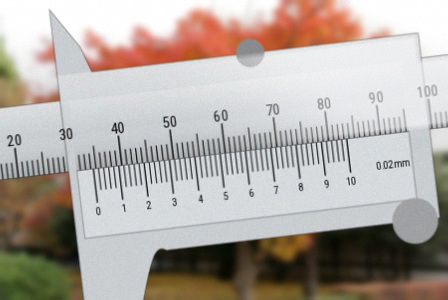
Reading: value=34.5 unit=mm
